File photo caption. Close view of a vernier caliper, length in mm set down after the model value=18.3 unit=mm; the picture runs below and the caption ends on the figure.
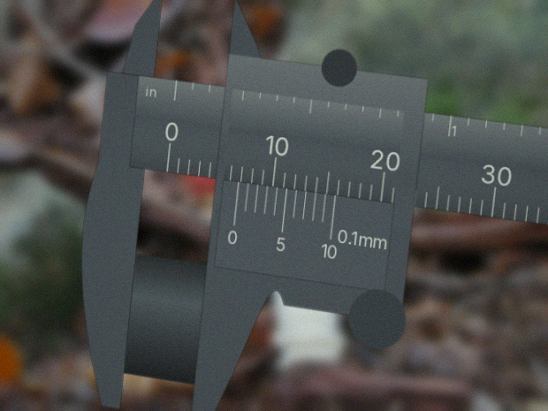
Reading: value=6.8 unit=mm
